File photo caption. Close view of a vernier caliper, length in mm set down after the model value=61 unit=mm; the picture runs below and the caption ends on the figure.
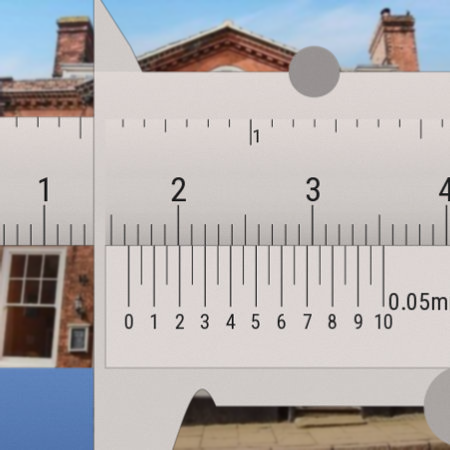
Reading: value=16.3 unit=mm
